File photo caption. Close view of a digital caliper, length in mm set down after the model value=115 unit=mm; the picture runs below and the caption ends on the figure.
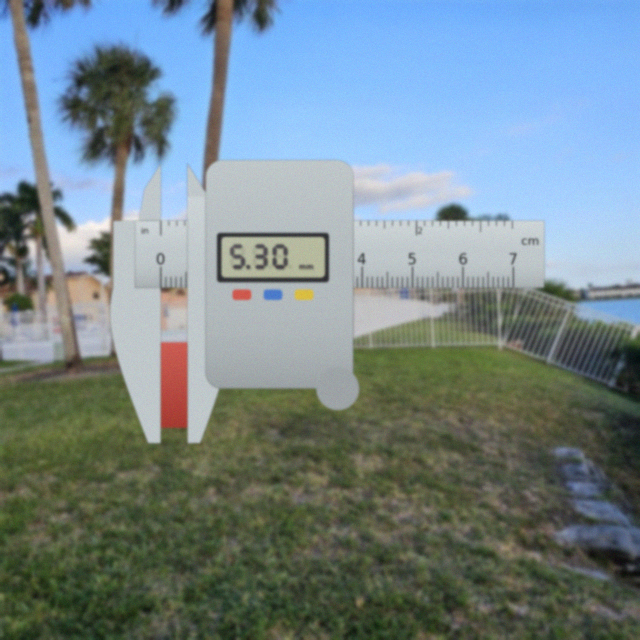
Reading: value=5.30 unit=mm
